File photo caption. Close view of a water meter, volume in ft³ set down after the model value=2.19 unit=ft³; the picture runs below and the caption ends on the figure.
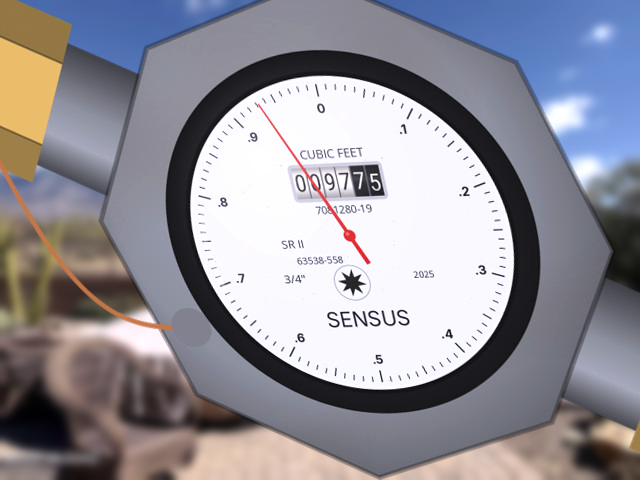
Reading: value=9774.93 unit=ft³
